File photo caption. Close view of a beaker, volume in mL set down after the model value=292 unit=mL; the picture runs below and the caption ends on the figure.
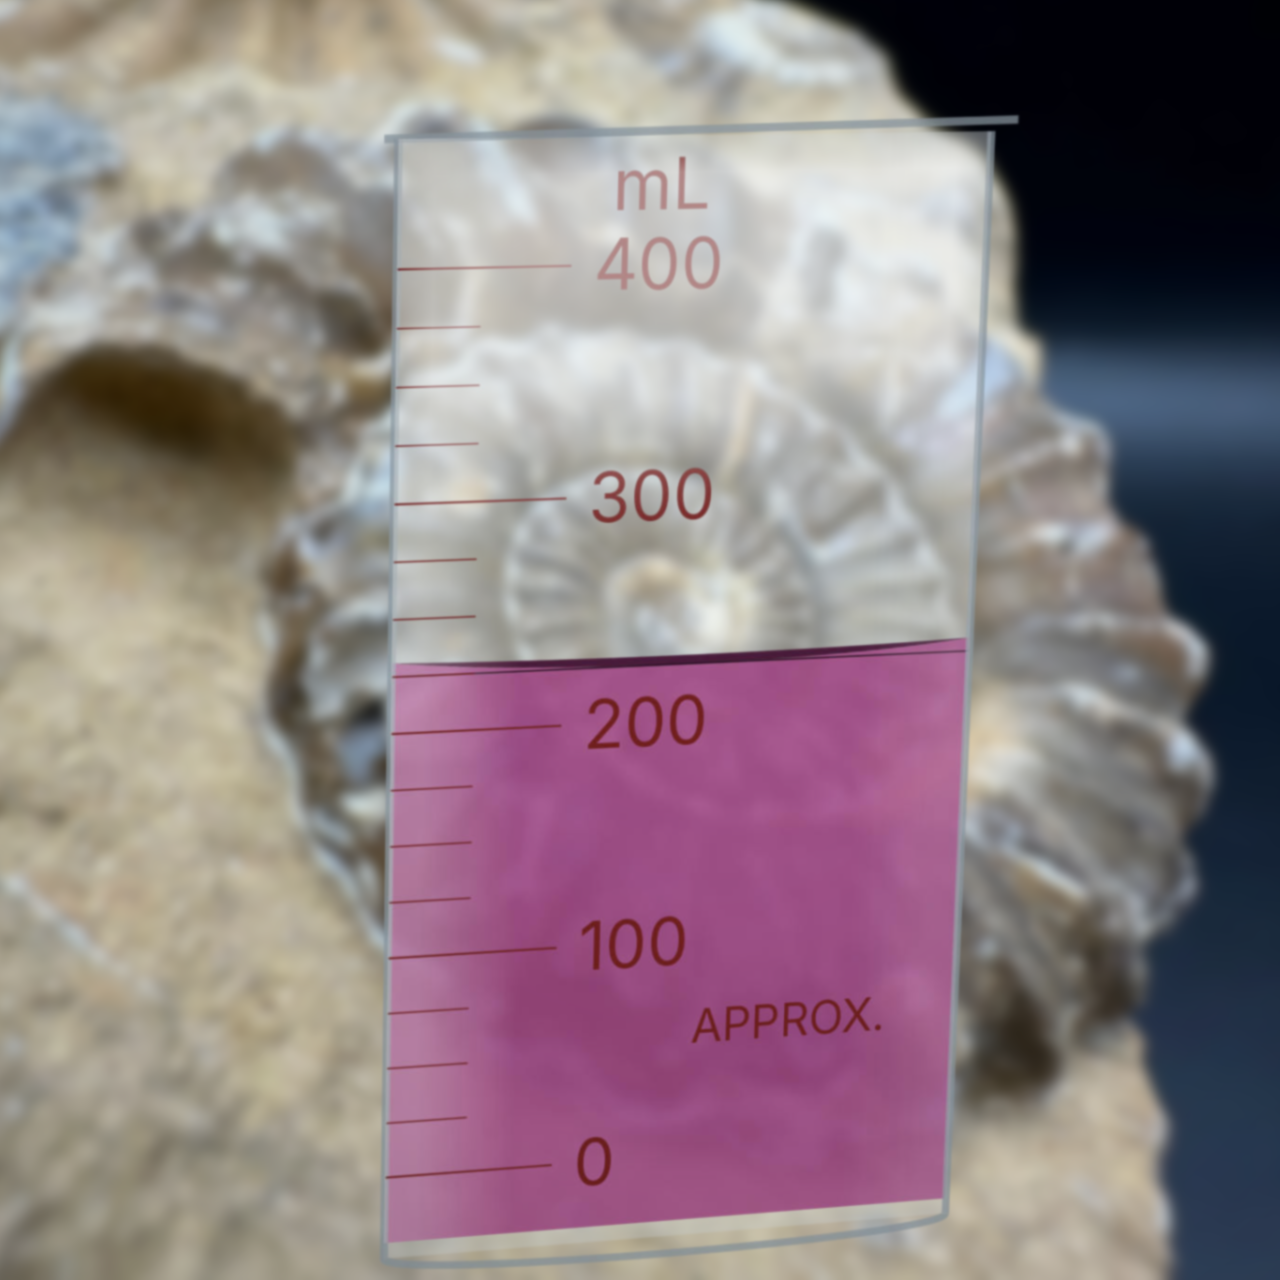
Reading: value=225 unit=mL
